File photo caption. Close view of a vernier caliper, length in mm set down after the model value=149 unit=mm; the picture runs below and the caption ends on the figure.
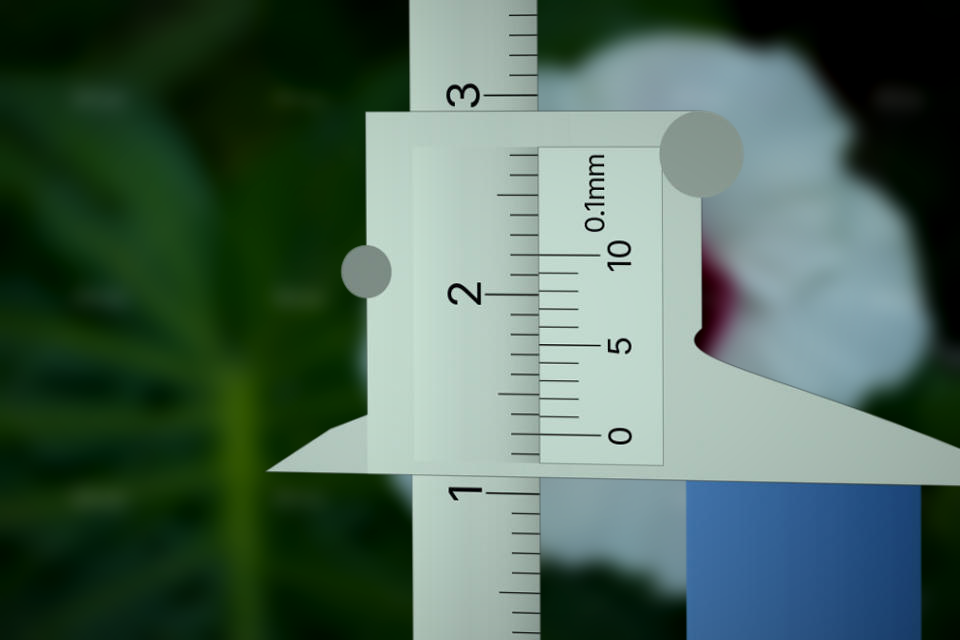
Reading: value=13.0 unit=mm
